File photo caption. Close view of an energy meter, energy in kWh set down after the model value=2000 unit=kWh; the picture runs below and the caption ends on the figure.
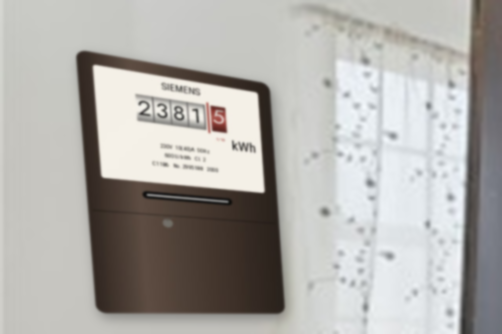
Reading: value=2381.5 unit=kWh
